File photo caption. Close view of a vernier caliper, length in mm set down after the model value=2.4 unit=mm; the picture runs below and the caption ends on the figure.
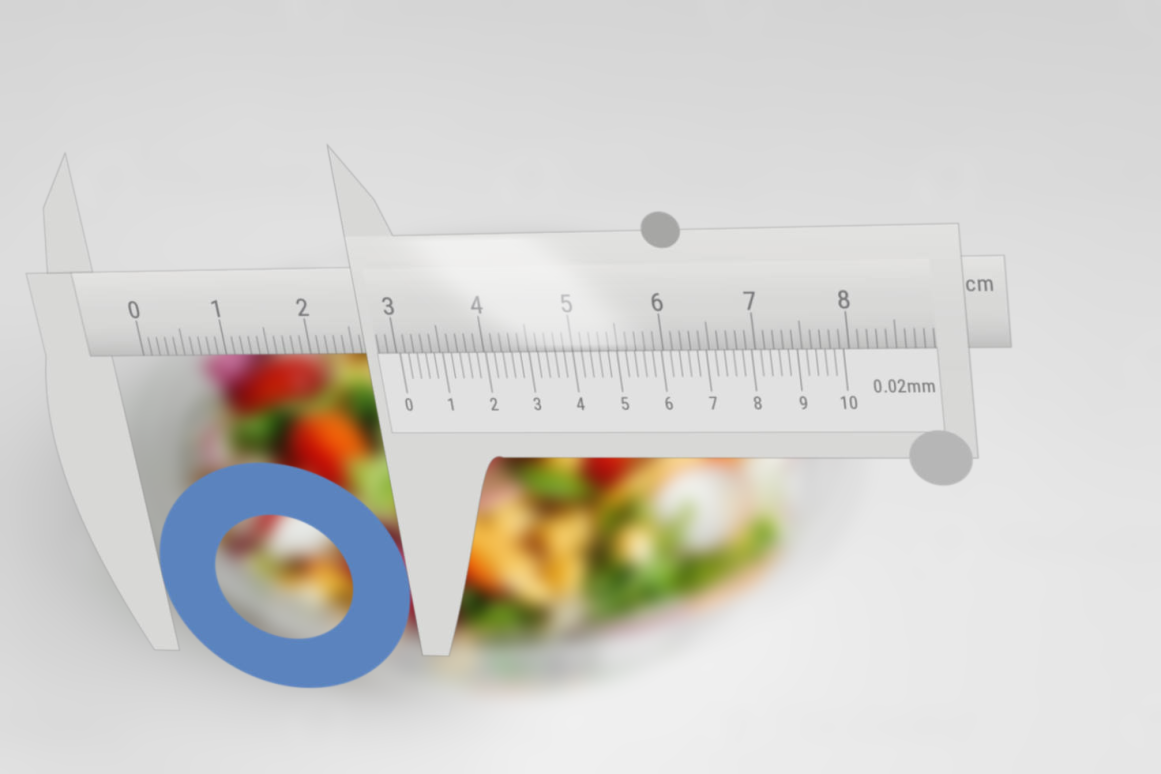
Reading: value=30.4 unit=mm
